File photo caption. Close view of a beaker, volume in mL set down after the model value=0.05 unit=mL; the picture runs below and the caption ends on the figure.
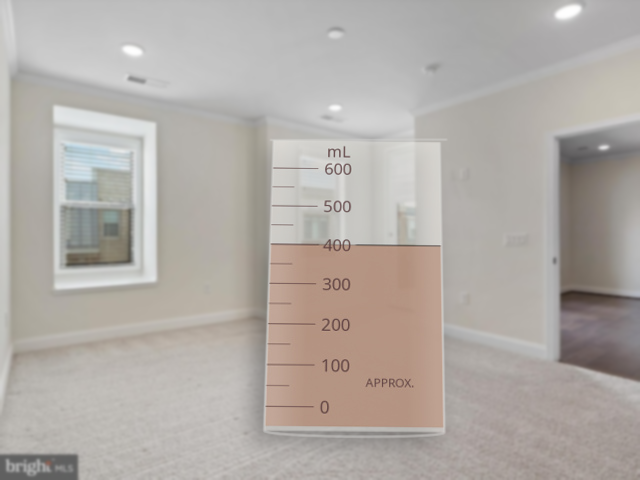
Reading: value=400 unit=mL
